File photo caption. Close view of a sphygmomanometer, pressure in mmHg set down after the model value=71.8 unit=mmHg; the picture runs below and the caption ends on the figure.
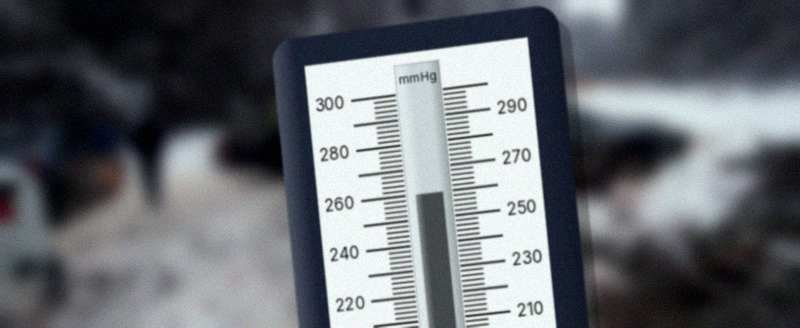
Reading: value=260 unit=mmHg
